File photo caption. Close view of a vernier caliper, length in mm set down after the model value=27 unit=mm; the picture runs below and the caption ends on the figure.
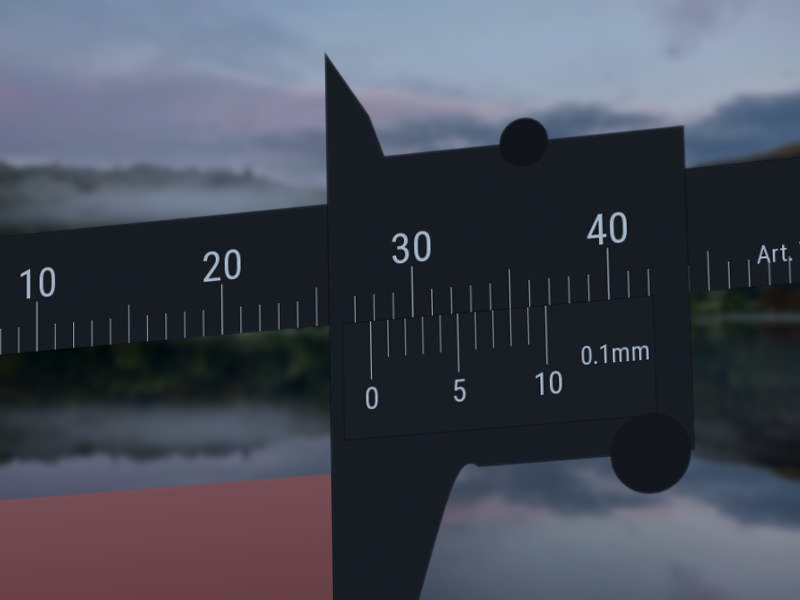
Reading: value=27.8 unit=mm
